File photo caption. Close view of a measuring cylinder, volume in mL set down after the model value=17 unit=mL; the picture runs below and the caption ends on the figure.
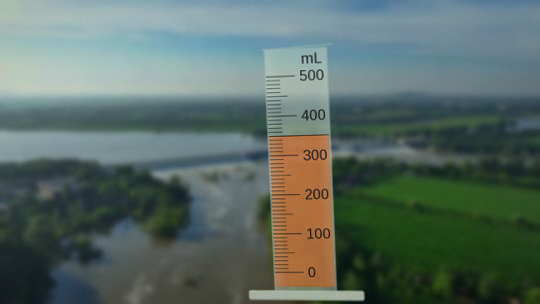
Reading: value=350 unit=mL
